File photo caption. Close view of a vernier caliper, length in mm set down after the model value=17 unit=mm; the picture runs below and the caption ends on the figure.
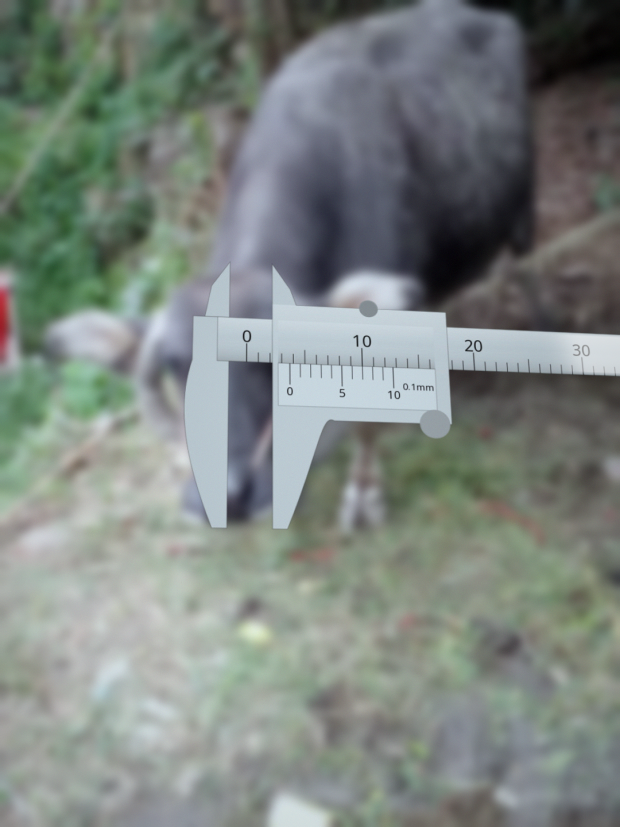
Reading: value=3.7 unit=mm
